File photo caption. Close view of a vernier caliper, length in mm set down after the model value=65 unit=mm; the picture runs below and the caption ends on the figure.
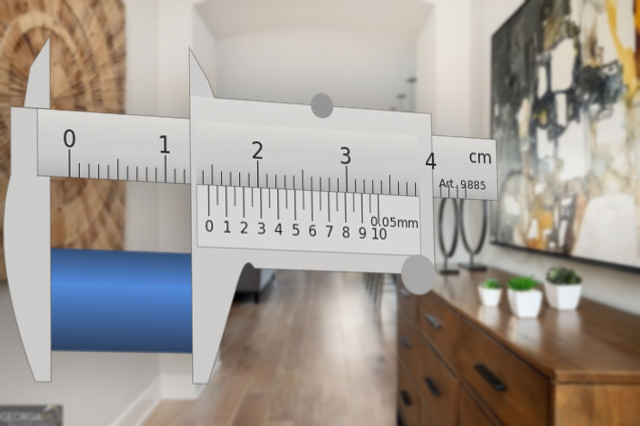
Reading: value=14.6 unit=mm
